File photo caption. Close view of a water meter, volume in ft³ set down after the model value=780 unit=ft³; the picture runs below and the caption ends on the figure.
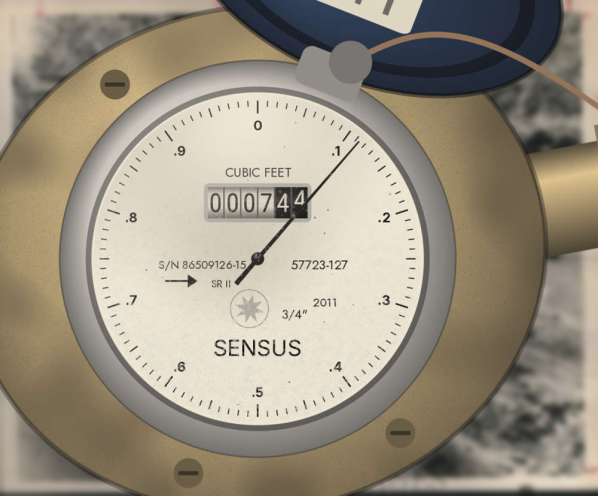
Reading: value=744.11 unit=ft³
